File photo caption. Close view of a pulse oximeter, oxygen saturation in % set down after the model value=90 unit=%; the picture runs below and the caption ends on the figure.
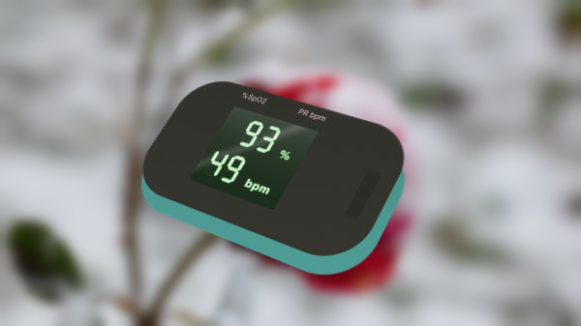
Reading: value=93 unit=%
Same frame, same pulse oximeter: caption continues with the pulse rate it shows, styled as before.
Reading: value=49 unit=bpm
